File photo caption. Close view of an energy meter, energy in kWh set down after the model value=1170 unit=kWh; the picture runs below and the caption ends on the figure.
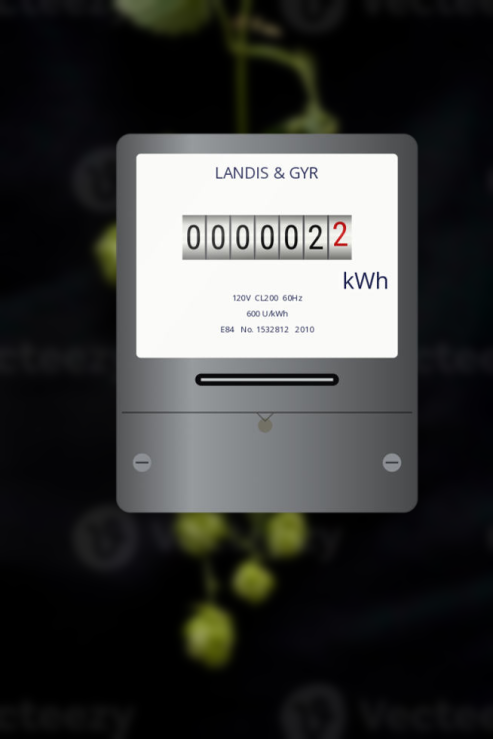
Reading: value=2.2 unit=kWh
